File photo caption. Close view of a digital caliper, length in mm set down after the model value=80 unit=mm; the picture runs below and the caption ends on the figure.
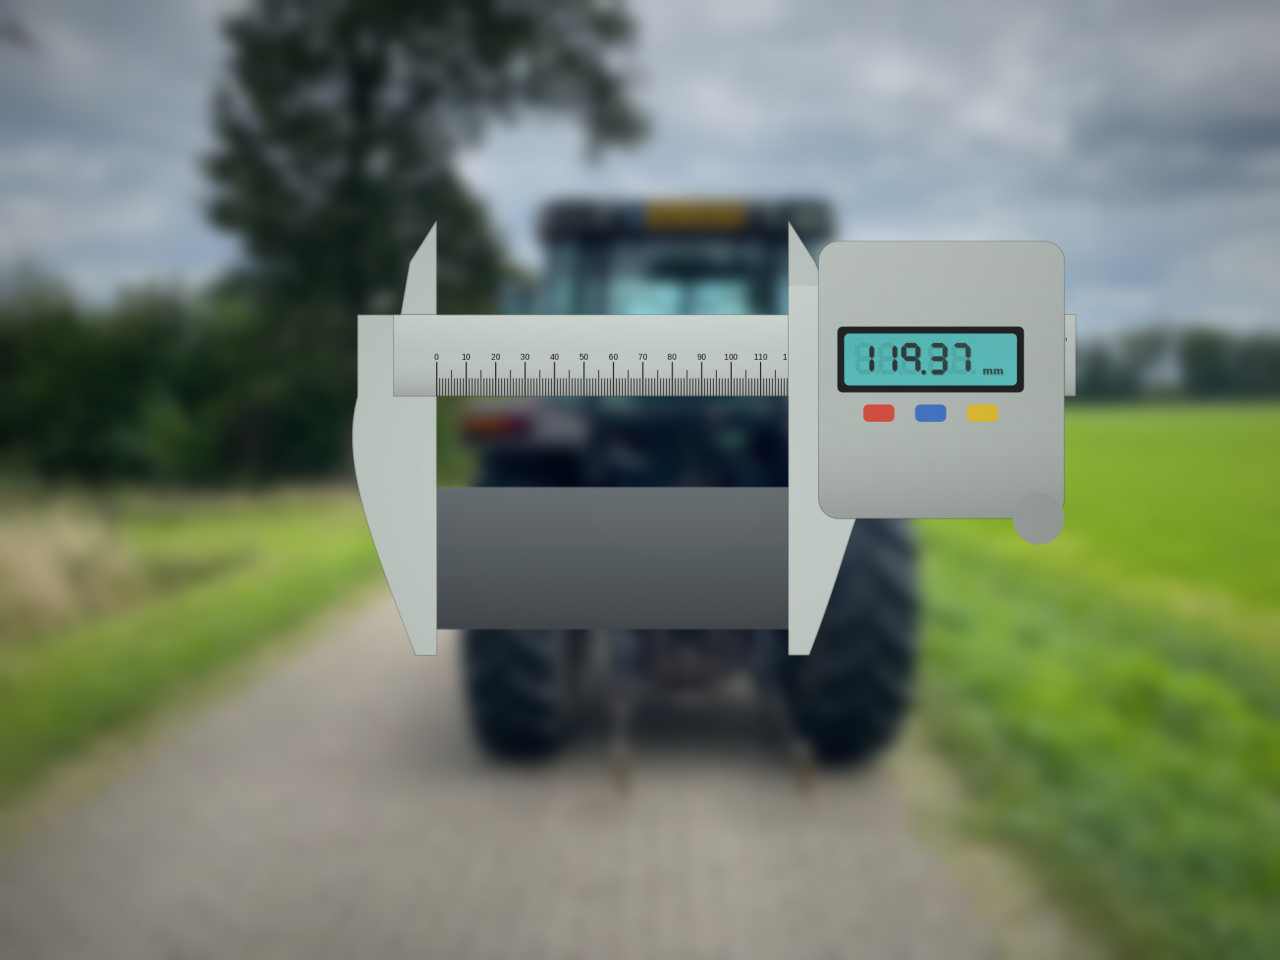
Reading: value=119.37 unit=mm
